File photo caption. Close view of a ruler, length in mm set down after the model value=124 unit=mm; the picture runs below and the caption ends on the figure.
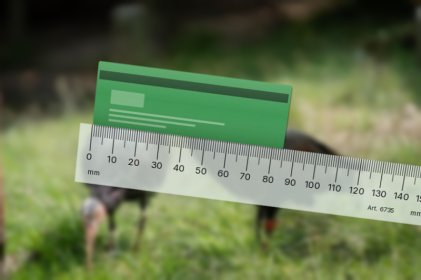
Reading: value=85 unit=mm
